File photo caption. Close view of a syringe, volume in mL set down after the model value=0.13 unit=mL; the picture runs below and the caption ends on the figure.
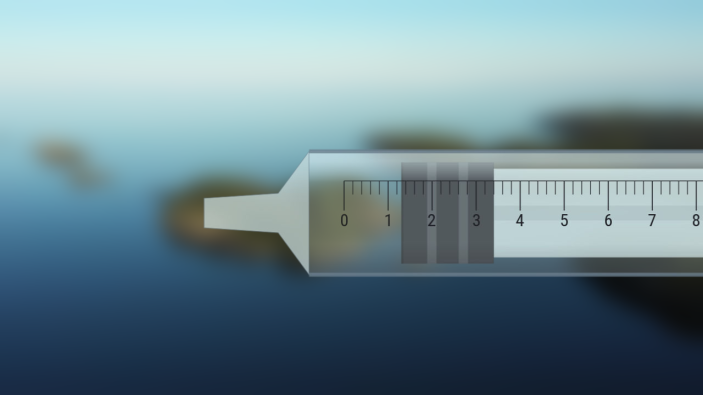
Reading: value=1.3 unit=mL
